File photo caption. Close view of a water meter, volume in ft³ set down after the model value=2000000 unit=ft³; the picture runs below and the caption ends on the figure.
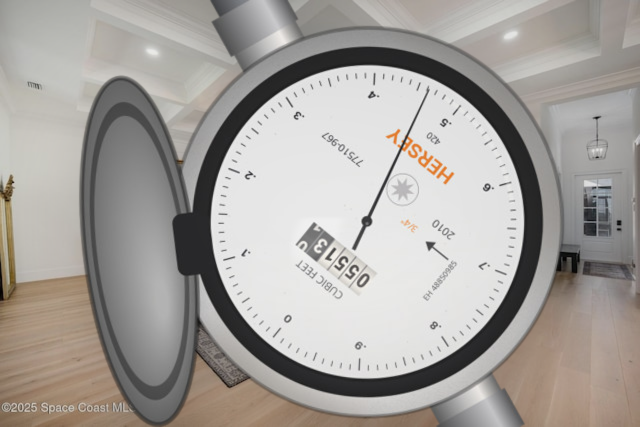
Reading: value=55130.46 unit=ft³
